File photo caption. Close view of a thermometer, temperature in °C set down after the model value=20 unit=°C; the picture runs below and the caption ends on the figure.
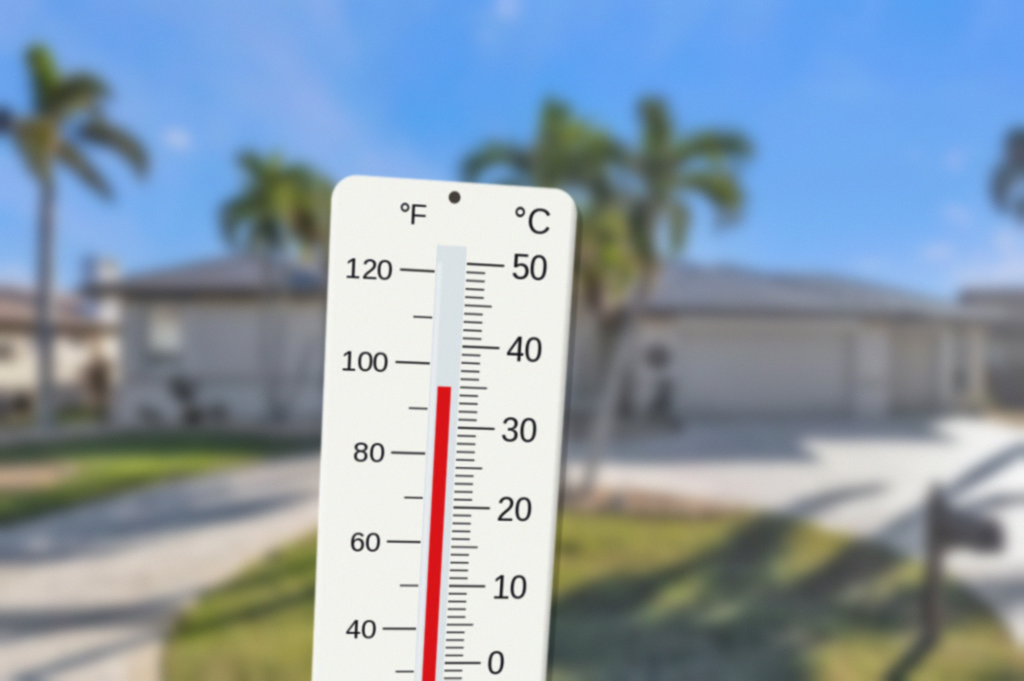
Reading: value=35 unit=°C
